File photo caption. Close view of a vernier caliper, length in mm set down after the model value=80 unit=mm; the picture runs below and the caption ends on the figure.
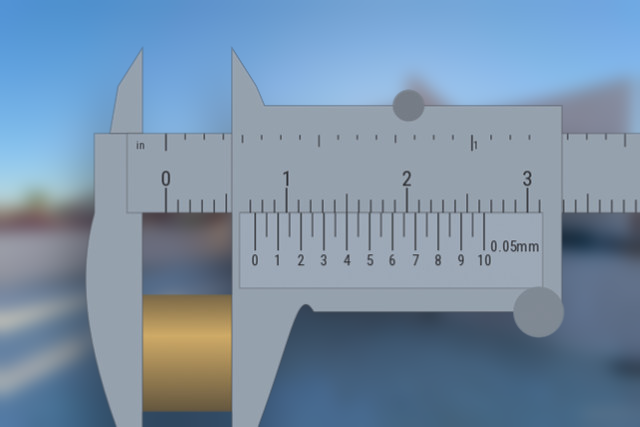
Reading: value=7.4 unit=mm
